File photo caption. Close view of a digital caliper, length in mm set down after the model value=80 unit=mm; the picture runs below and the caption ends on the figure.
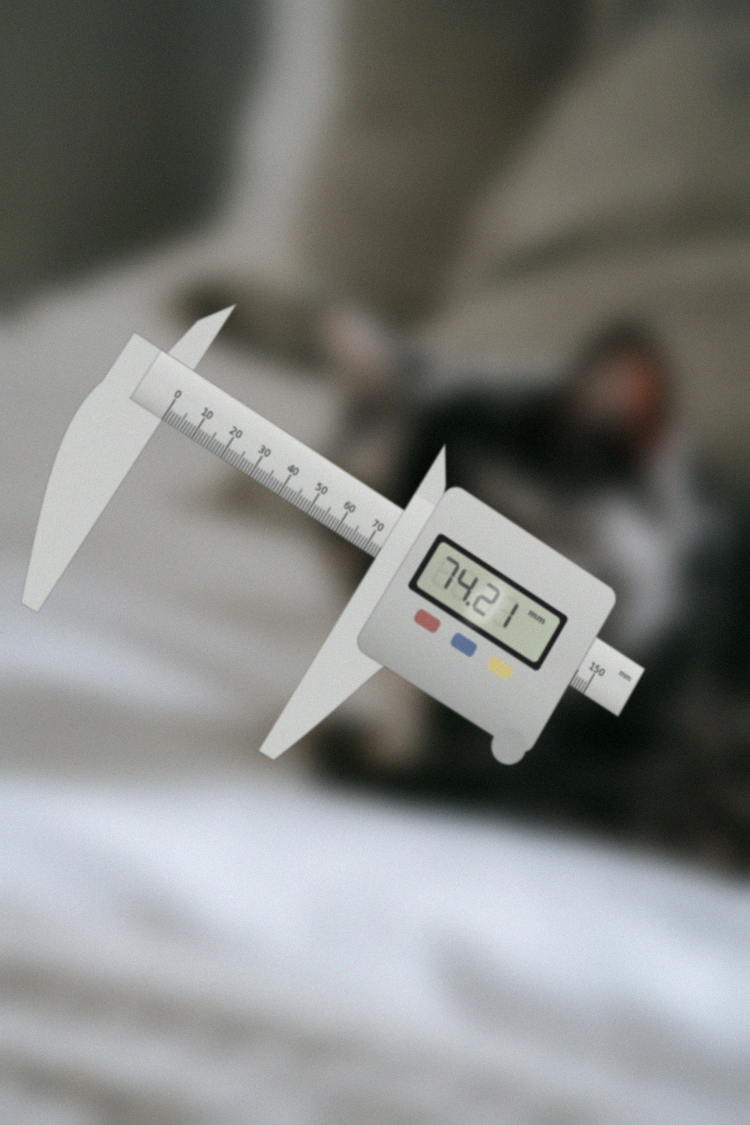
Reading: value=74.21 unit=mm
